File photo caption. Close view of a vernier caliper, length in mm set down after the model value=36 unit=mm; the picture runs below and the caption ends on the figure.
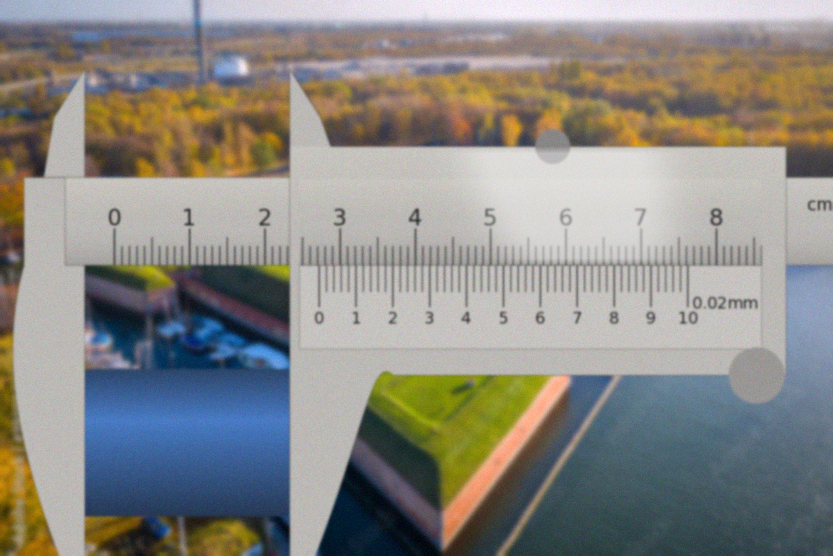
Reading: value=27.2 unit=mm
